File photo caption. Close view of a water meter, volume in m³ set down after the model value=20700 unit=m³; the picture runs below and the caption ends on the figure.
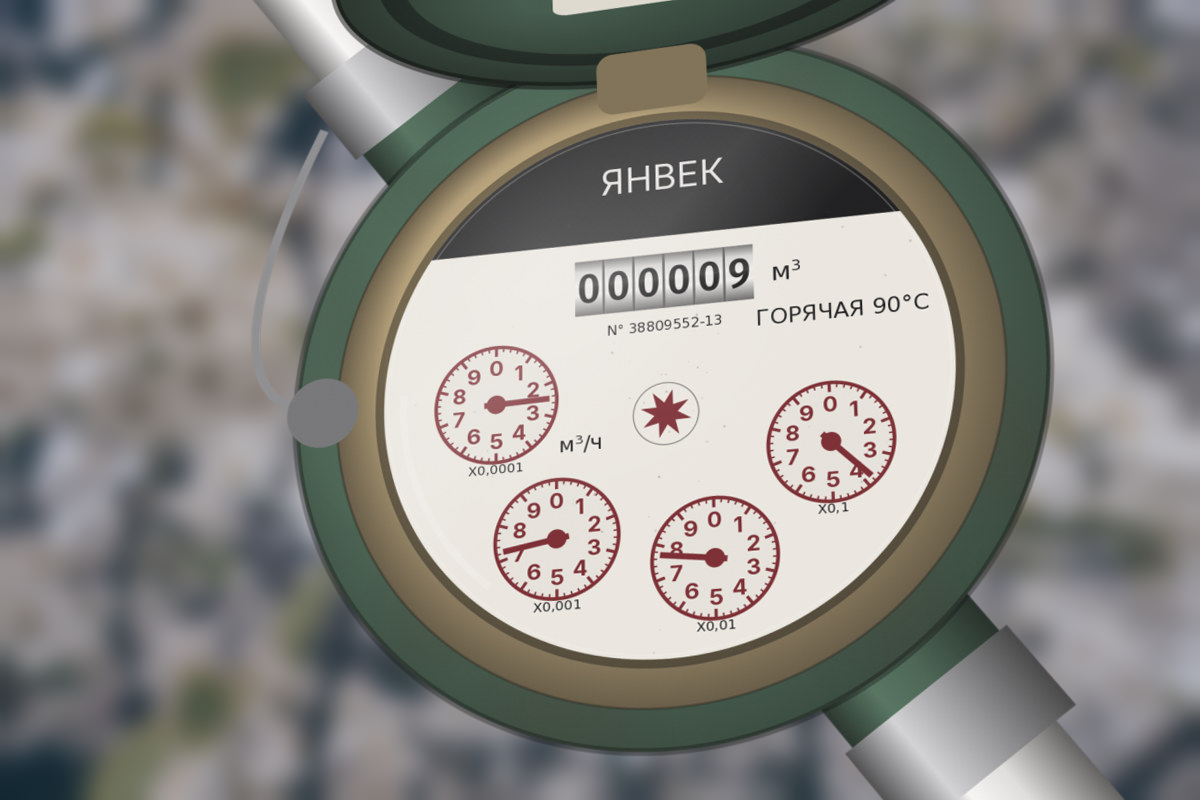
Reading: value=9.3772 unit=m³
